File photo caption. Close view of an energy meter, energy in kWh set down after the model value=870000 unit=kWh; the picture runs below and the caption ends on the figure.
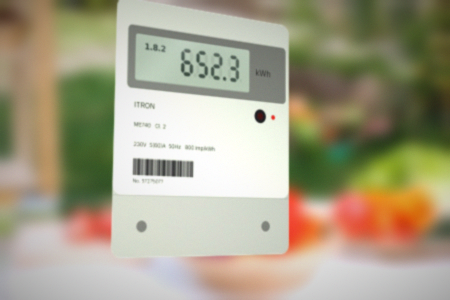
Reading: value=652.3 unit=kWh
